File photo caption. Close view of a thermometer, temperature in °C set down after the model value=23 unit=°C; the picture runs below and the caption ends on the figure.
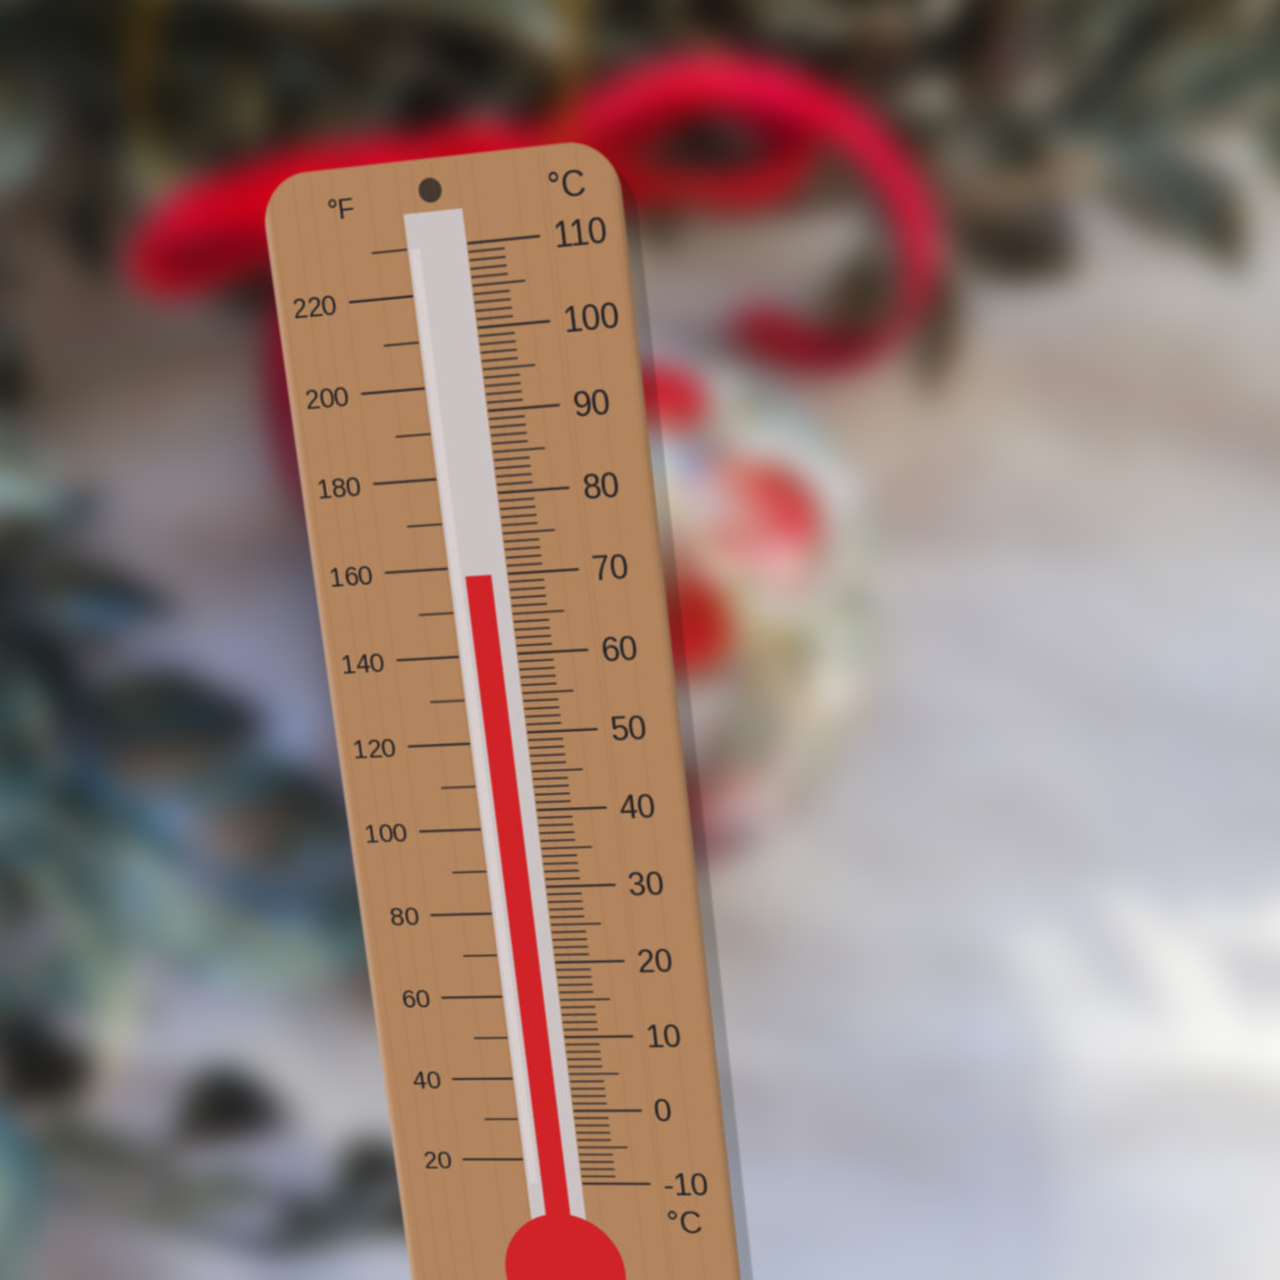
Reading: value=70 unit=°C
